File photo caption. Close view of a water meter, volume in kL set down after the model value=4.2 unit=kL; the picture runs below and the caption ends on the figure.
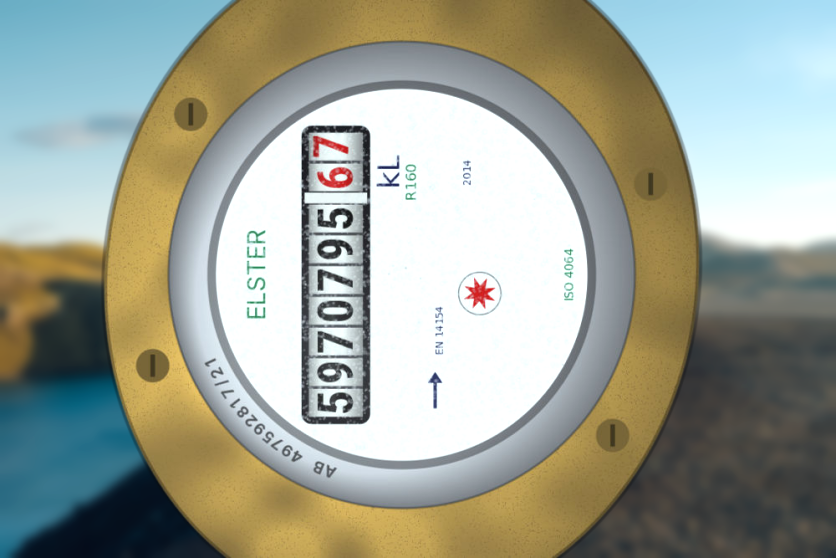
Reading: value=5970795.67 unit=kL
